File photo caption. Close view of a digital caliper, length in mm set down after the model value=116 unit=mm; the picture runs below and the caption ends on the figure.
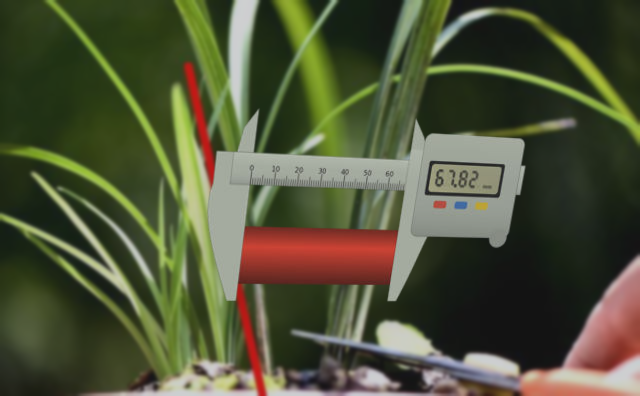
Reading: value=67.82 unit=mm
